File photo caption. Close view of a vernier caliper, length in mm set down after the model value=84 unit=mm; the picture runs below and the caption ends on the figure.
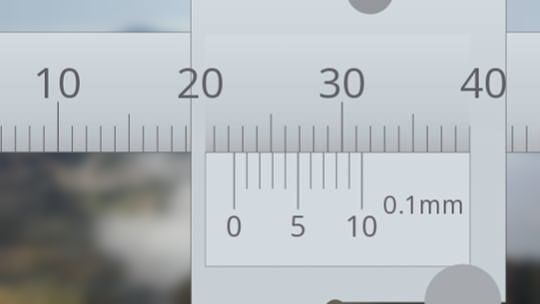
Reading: value=22.4 unit=mm
